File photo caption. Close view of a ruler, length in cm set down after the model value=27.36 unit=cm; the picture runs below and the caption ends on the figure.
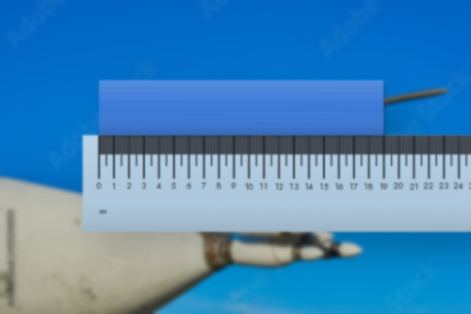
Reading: value=19 unit=cm
